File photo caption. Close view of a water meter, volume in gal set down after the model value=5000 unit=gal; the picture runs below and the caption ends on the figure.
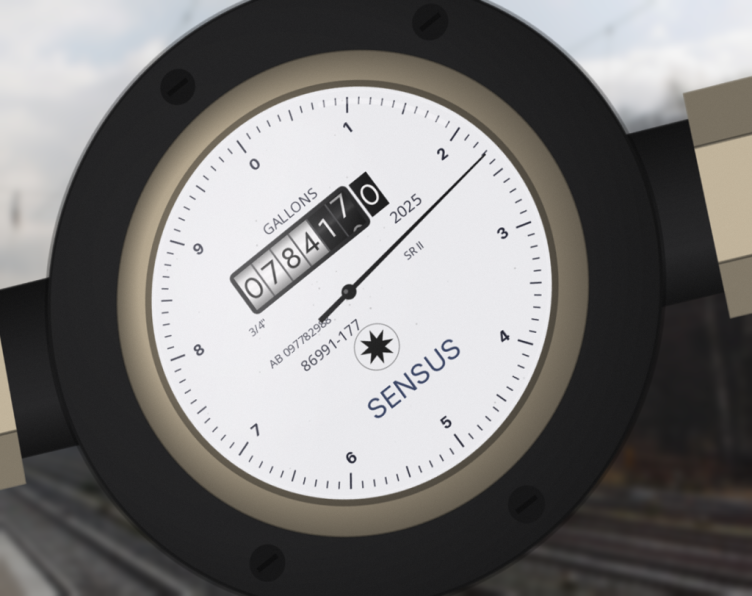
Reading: value=784172.3 unit=gal
